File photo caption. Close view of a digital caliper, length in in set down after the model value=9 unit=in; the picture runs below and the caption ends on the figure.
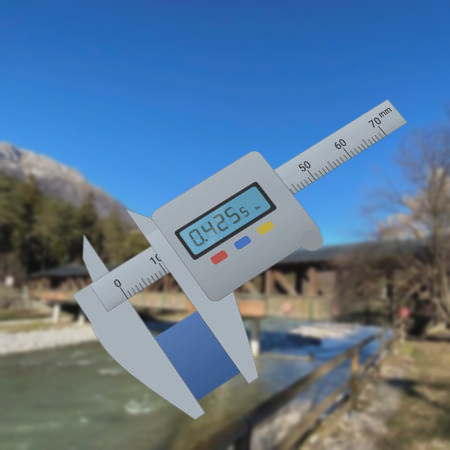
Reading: value=0.4255 unit=in
